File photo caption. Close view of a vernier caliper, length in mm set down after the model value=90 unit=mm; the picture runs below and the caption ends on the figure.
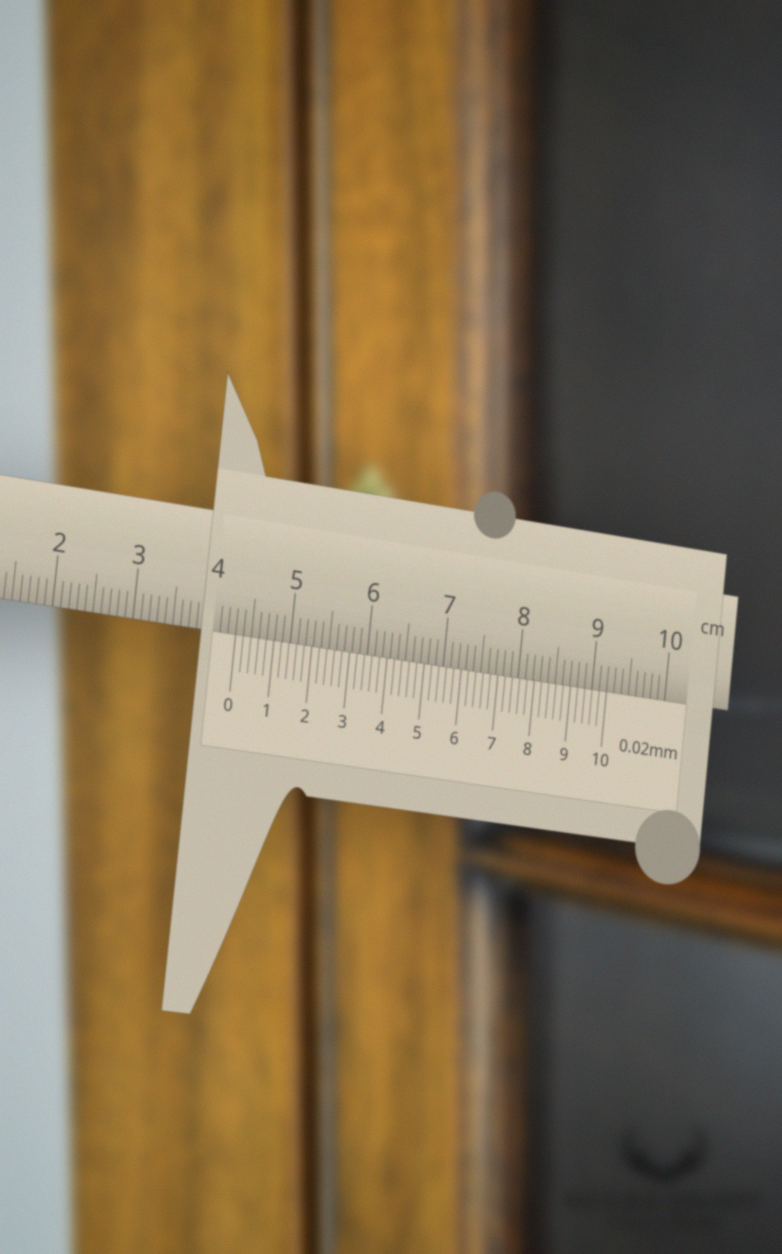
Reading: value=43.0 unit=mm
